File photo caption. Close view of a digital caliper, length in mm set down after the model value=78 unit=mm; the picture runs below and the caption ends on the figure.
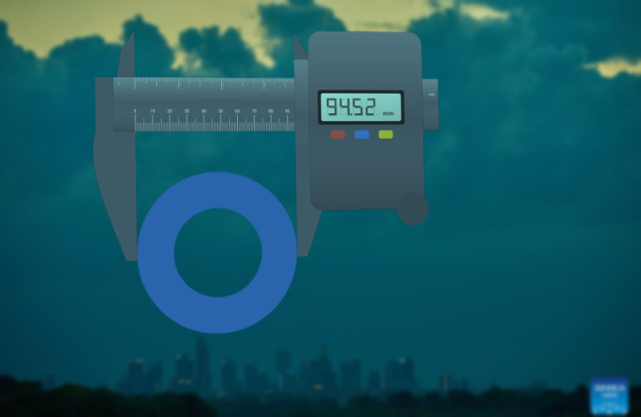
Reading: value=94.52 unit=mm
